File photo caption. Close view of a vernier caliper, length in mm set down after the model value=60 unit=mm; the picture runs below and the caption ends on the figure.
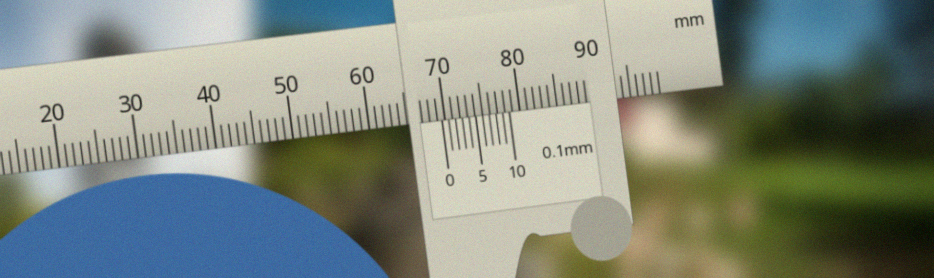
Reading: value=69.6 unit=mm
